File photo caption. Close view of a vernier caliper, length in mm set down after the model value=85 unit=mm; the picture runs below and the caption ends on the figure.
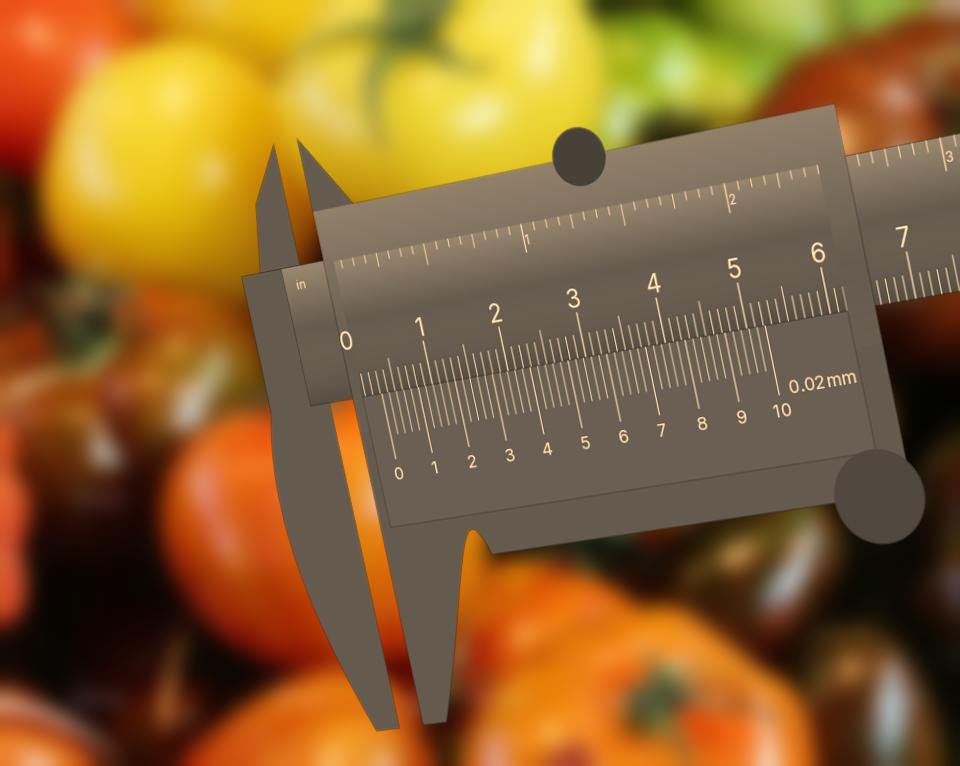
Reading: value=3.2 unit=mm
